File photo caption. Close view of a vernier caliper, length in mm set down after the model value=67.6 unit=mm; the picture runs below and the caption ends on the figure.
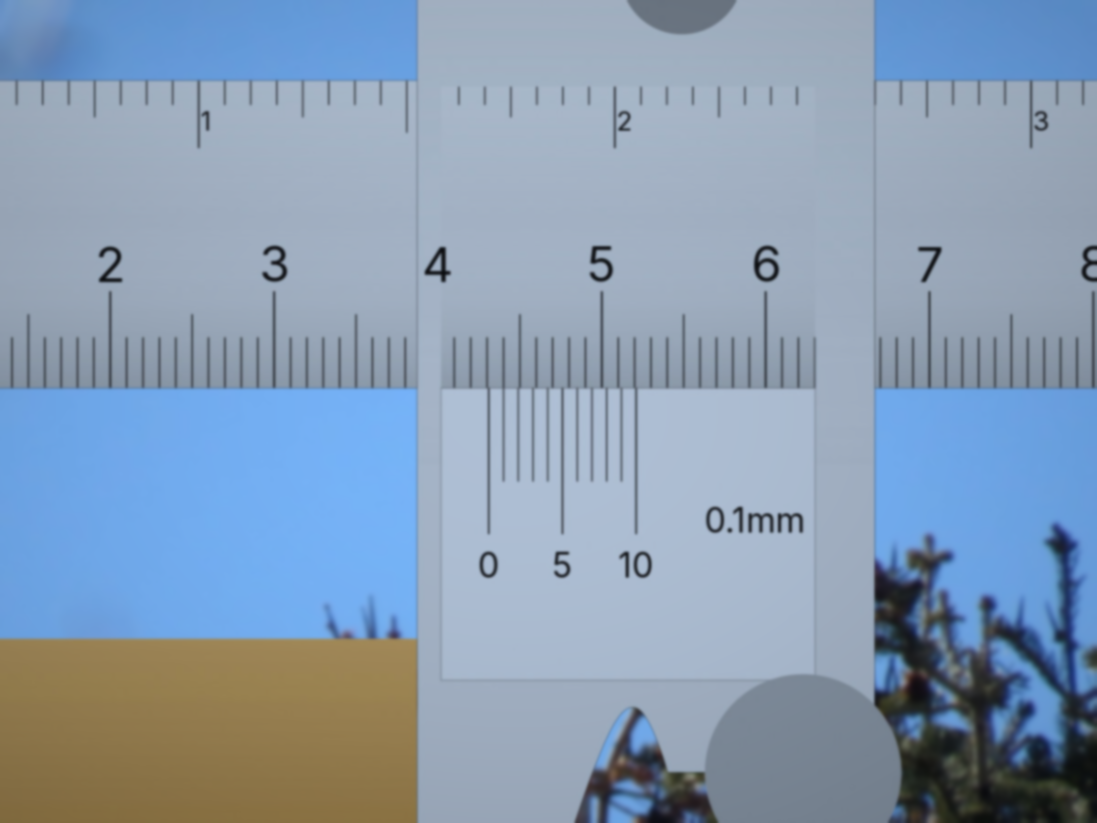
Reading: value=43.1 unit=mm
